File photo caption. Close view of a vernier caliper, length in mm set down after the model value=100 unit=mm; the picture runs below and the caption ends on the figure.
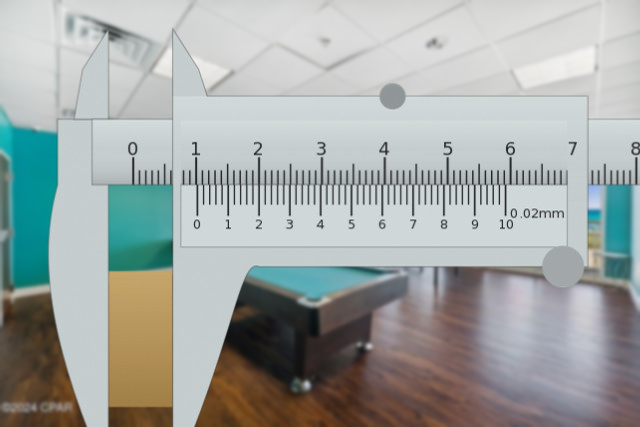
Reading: value=10.2 unit=mm
